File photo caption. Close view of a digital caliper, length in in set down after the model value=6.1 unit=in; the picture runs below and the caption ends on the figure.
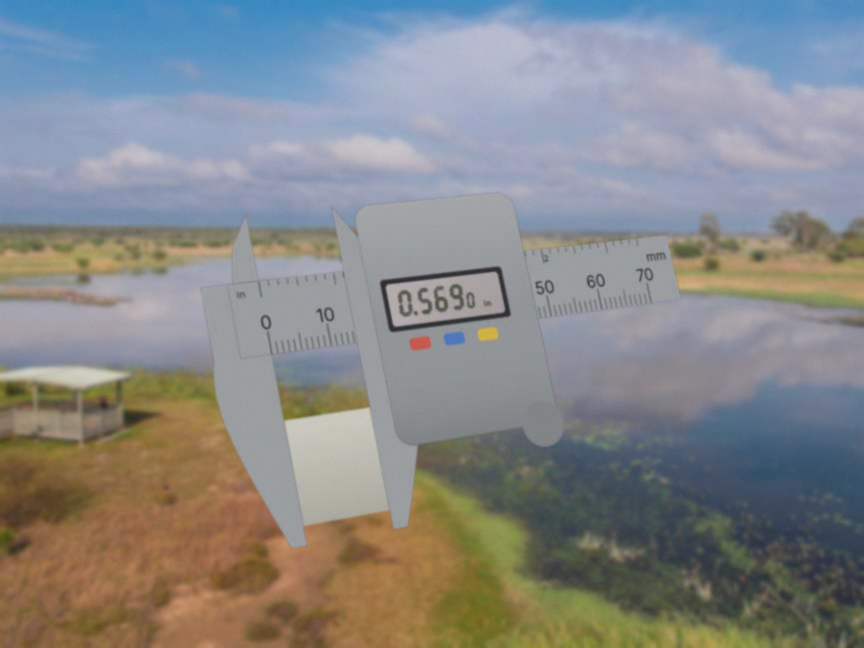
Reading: value=0.5690 unit=in
